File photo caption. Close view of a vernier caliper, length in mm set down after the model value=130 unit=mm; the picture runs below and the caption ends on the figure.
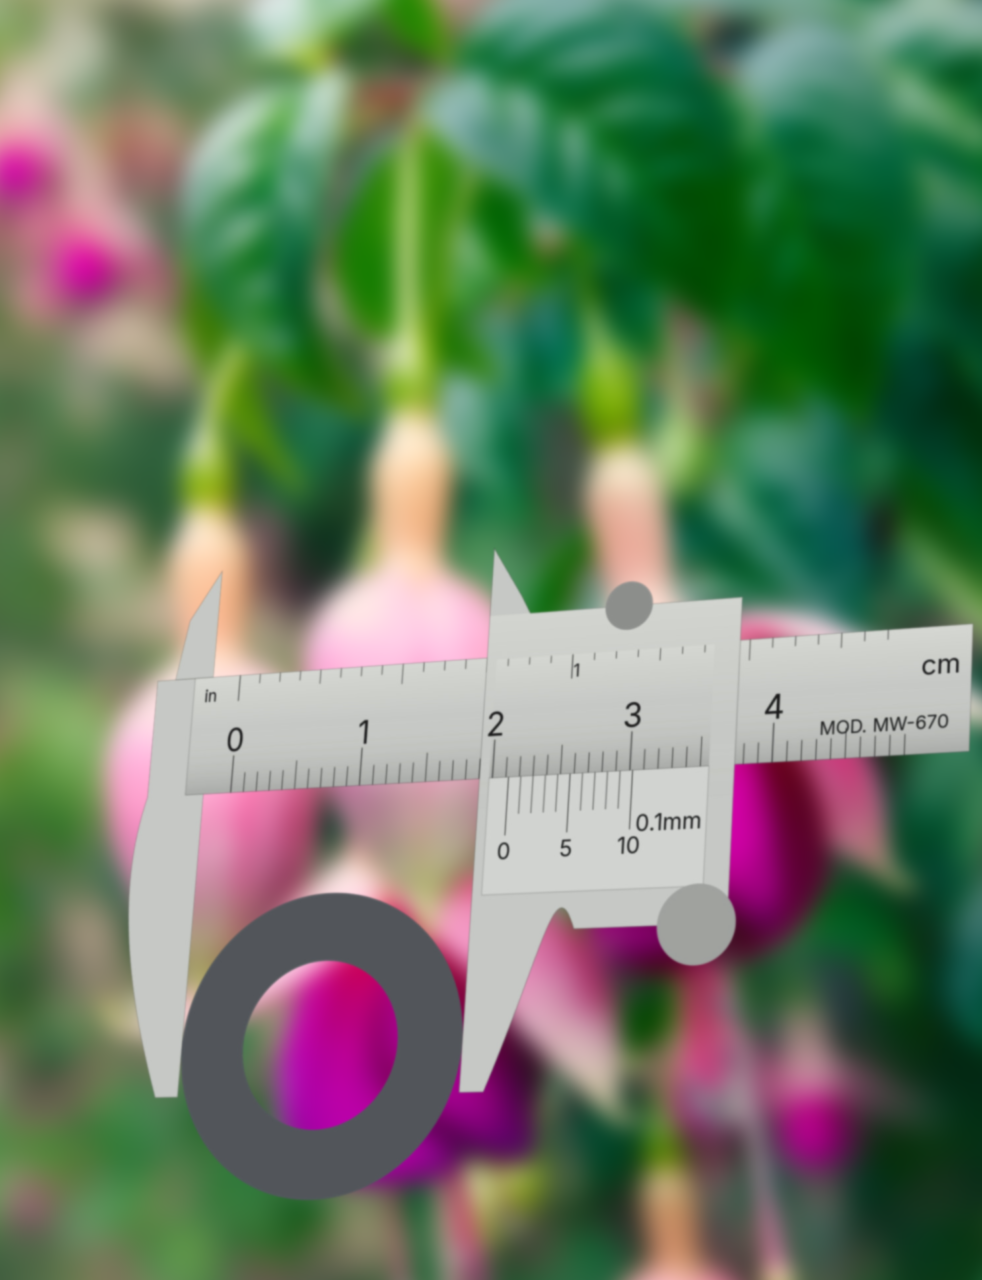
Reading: value=21.2 unit=mm
